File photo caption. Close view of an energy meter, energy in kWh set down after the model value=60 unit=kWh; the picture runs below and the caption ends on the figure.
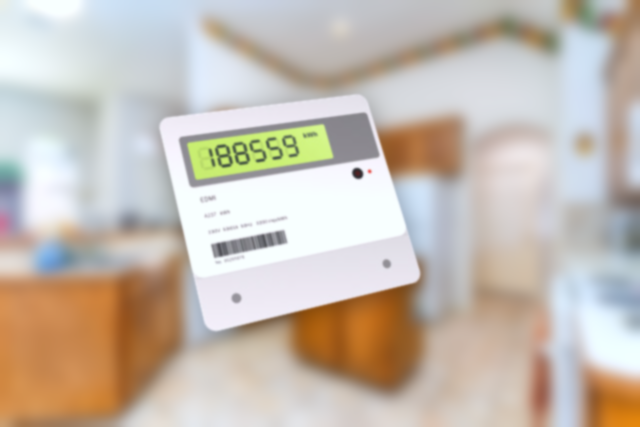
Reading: value=188559 unit=kWh
